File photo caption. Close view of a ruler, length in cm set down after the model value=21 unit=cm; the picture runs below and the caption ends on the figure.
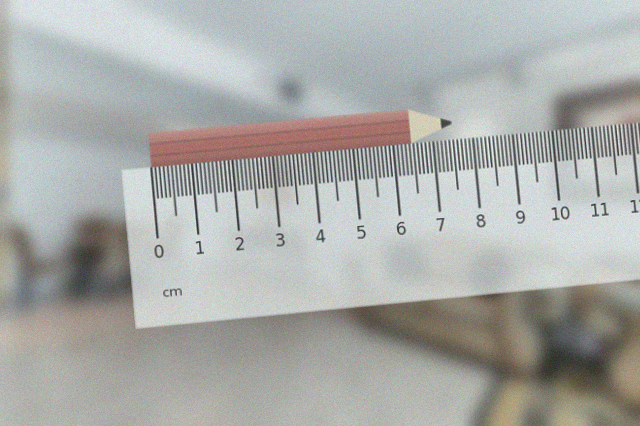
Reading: value=7.5 unit=cm
